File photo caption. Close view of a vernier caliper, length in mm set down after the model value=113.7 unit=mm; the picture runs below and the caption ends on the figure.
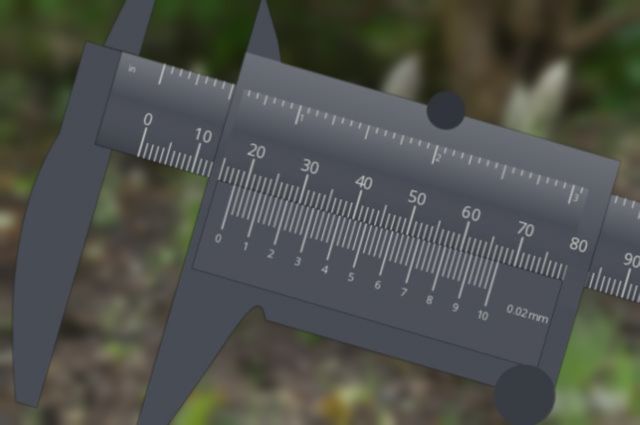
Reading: value=18.0 unit=mm
